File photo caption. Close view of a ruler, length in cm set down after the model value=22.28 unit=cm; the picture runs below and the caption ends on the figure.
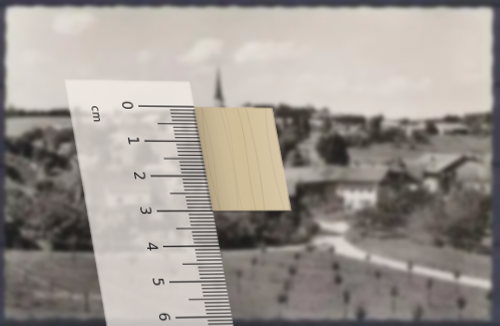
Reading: value=3 unit=cm
